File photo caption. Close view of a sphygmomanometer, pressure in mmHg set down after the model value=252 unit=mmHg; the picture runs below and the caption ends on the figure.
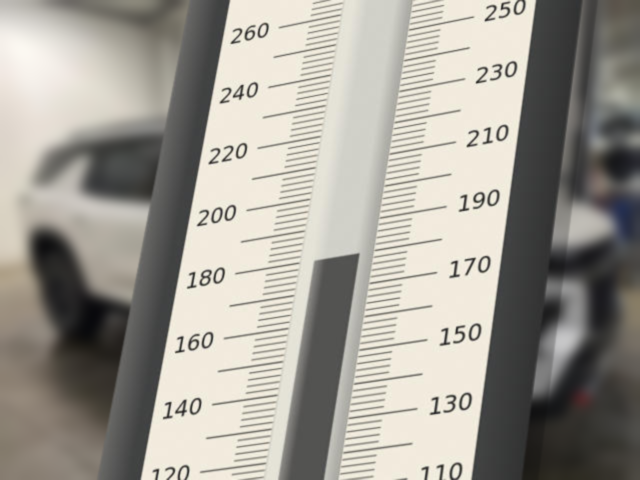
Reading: value=180 unit=mmHg
